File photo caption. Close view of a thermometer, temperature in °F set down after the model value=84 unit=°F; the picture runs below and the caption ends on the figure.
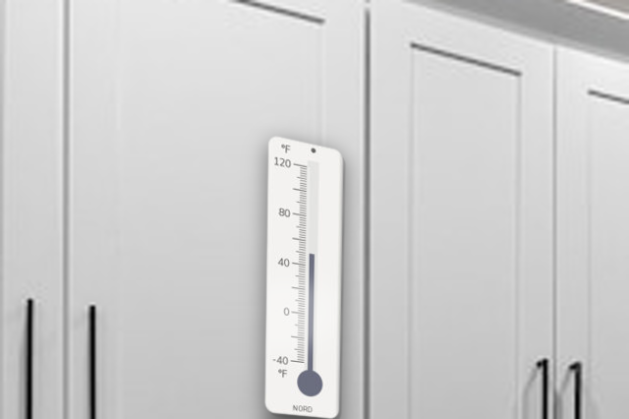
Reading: value=50 unit=°F
